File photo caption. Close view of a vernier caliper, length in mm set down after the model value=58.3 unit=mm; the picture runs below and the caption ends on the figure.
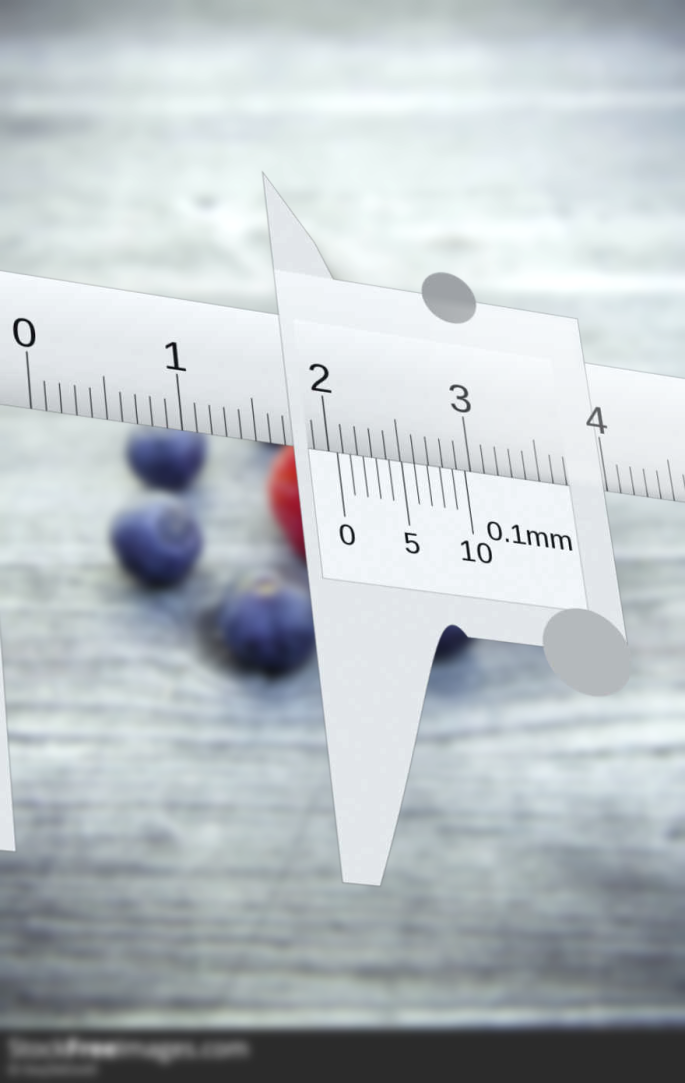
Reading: value=20.6 unit=mm
